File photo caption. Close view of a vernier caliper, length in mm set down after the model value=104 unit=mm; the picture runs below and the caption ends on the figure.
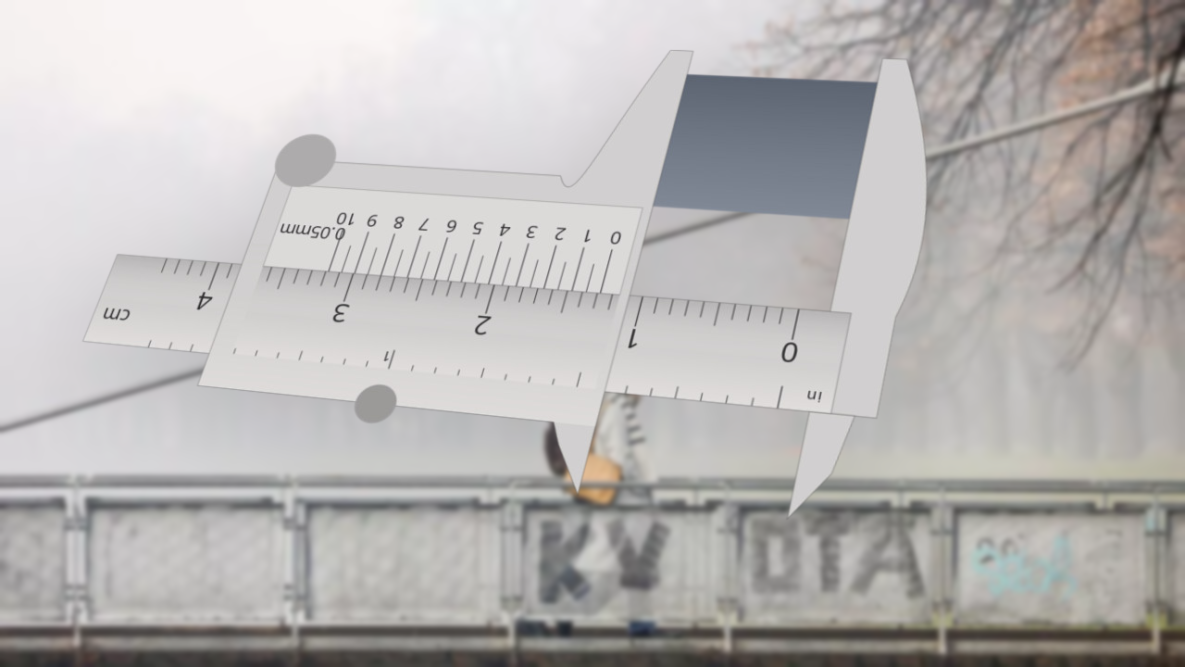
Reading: value=12.8 unit=mm
